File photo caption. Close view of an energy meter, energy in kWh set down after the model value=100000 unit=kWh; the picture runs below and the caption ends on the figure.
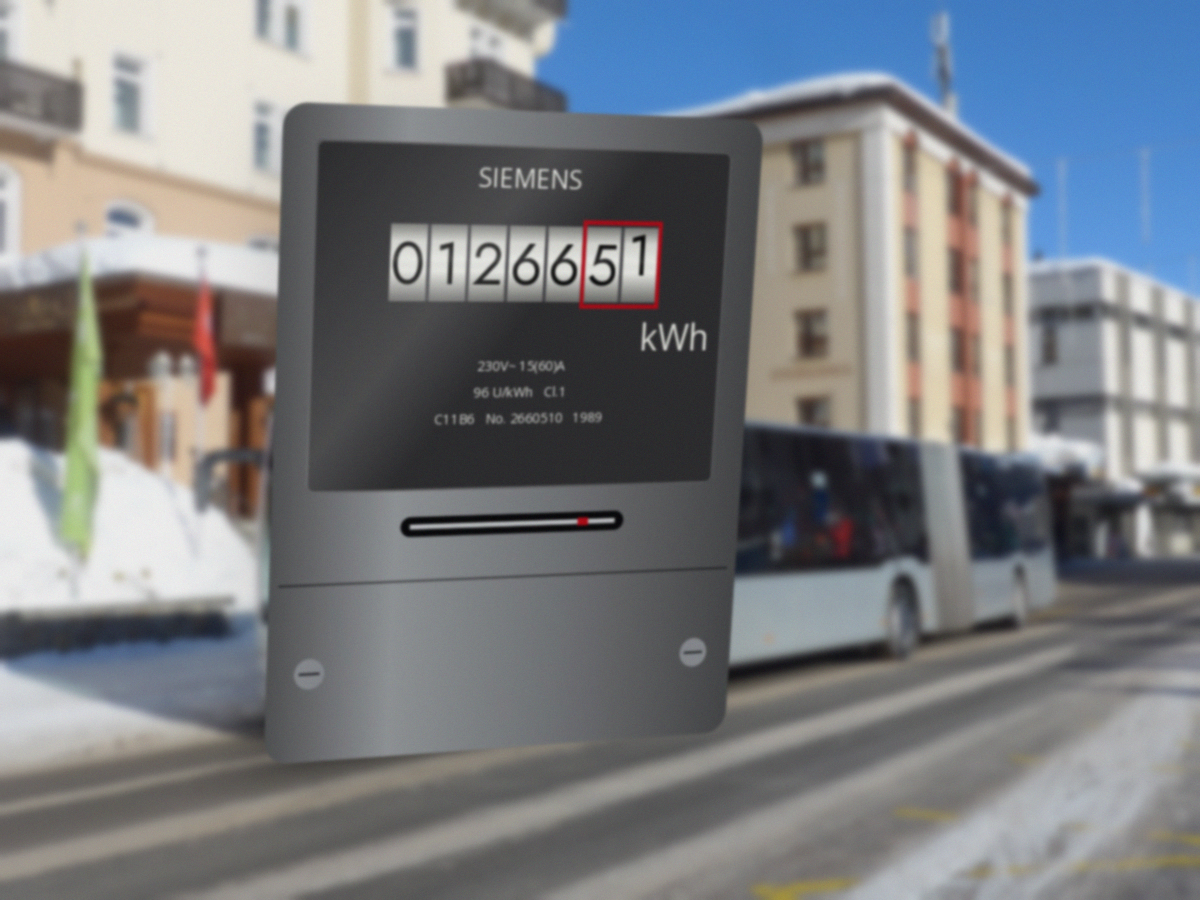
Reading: value=1266.51 unit=kWh
